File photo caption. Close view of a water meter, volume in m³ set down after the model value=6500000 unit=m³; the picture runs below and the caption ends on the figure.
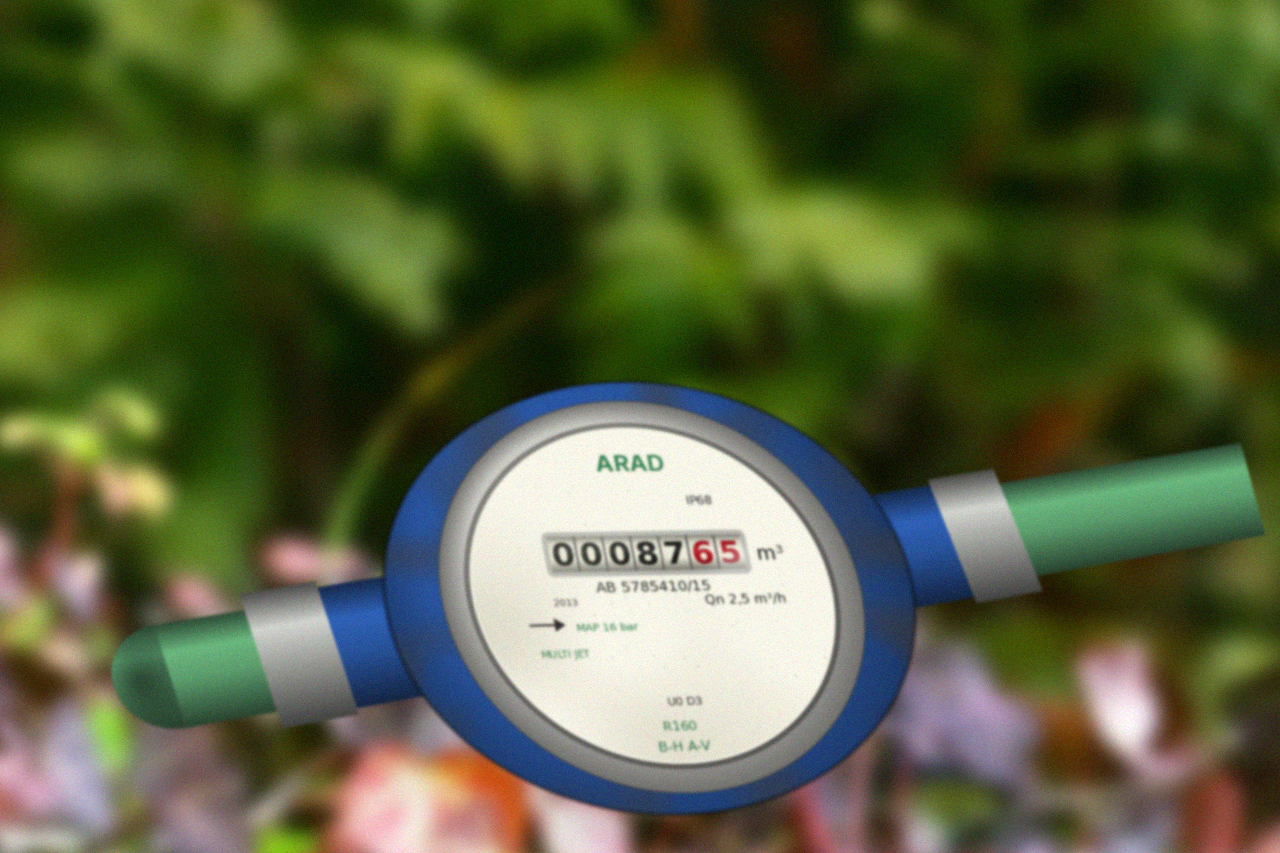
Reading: value=87.65 unit=m³
